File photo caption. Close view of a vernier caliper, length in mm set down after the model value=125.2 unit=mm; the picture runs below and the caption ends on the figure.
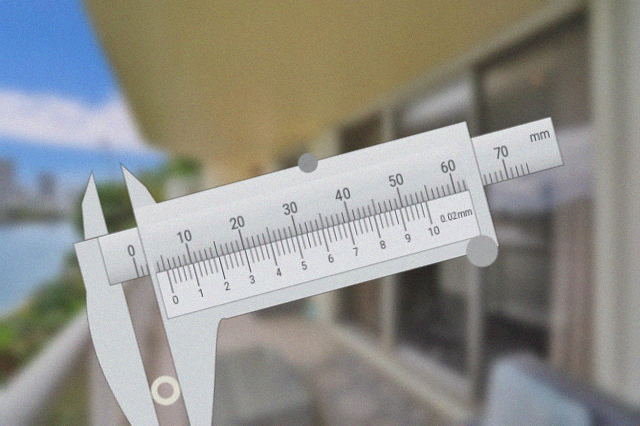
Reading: value=5.4 unit=mm
